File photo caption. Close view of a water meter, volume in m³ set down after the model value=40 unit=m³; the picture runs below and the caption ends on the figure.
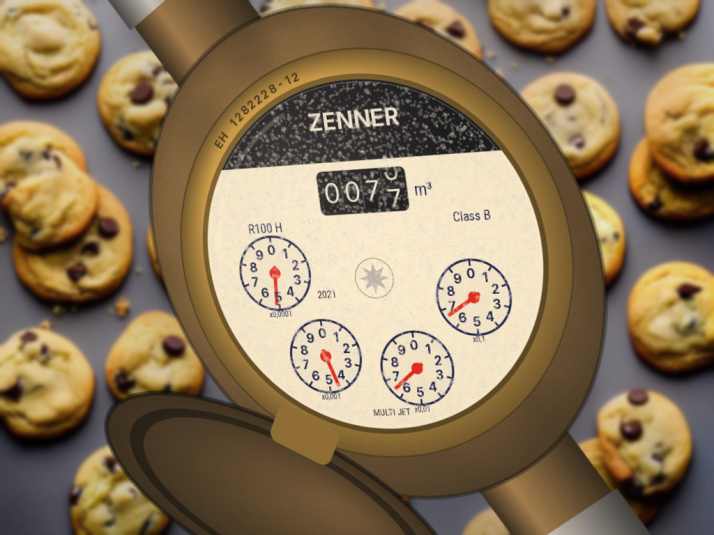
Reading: value=76.6645 unit=m³
